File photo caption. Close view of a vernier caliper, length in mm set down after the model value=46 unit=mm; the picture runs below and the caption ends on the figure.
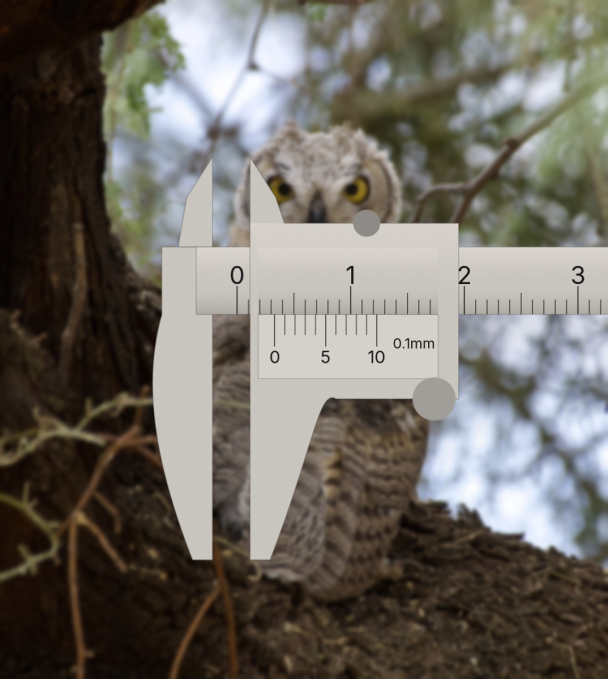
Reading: value=3.3 unit=mm
